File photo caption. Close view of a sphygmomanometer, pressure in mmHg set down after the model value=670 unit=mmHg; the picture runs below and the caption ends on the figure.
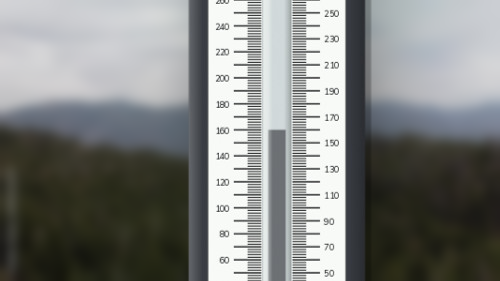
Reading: value=160 unit=mmHg
